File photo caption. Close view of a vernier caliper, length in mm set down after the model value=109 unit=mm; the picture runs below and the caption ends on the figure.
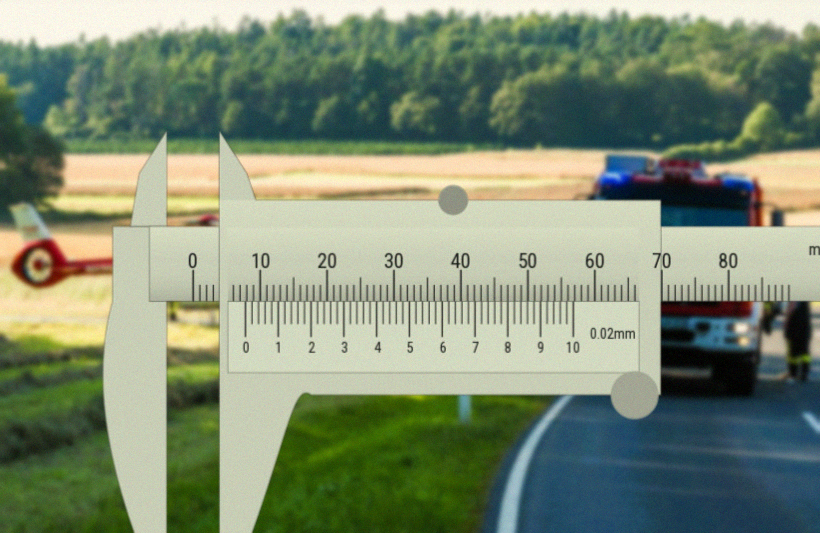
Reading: value=7.8 unit=mm
